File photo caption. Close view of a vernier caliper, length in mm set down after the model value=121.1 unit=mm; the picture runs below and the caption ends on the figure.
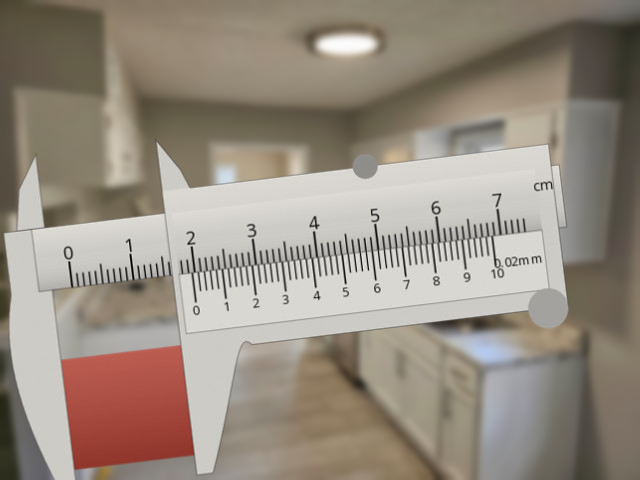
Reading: value=19.6 unit=mm
